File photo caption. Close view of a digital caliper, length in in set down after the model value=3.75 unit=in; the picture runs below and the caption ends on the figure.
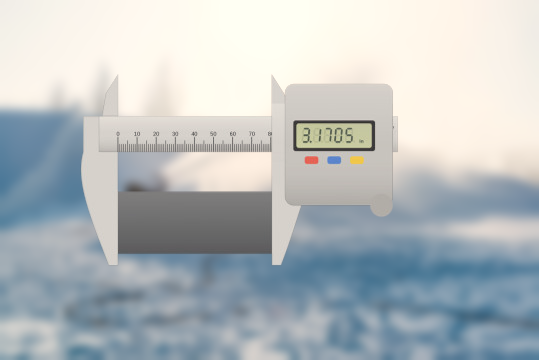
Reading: value=3.1705 unit=in
